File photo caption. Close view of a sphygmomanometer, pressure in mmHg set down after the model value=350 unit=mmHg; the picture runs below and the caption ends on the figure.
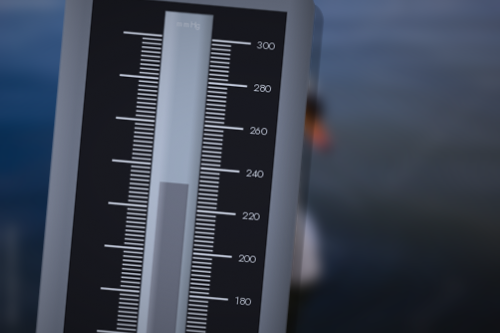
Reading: value=232 unit=mmHg
